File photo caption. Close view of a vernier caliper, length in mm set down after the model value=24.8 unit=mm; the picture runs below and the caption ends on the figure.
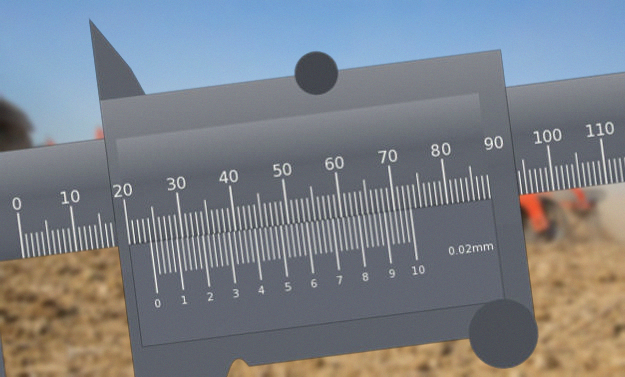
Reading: value=24.0 unit=mm
